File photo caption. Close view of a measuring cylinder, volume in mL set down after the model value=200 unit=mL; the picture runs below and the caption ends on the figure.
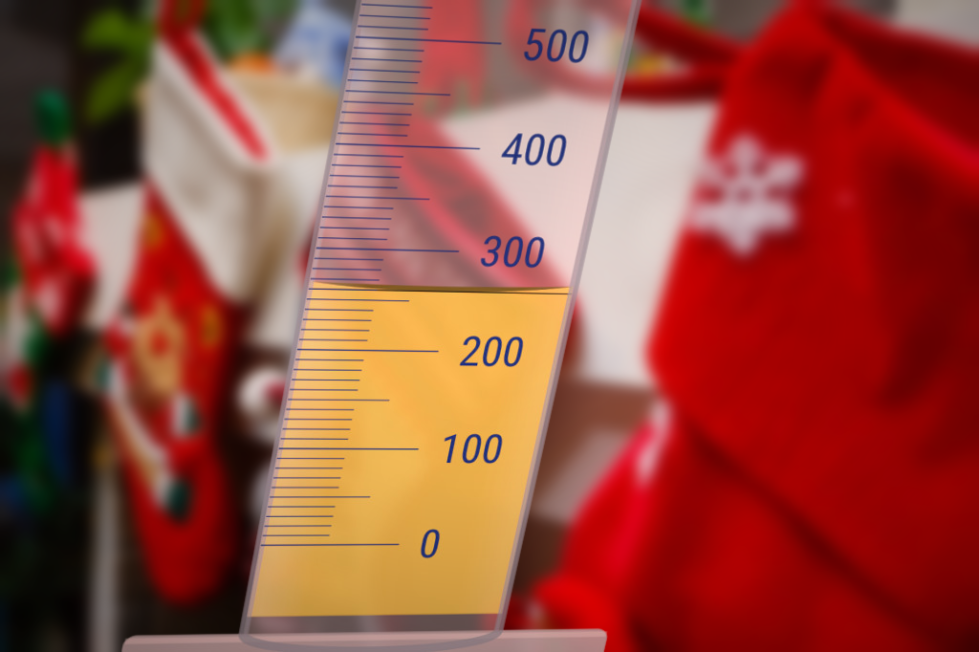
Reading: value=260 unit=mL
